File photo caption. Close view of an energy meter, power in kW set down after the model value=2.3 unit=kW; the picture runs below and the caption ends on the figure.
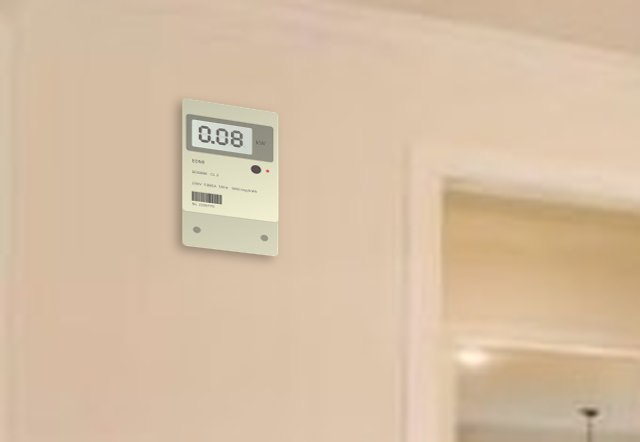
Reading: value=0.08 unit=kW
